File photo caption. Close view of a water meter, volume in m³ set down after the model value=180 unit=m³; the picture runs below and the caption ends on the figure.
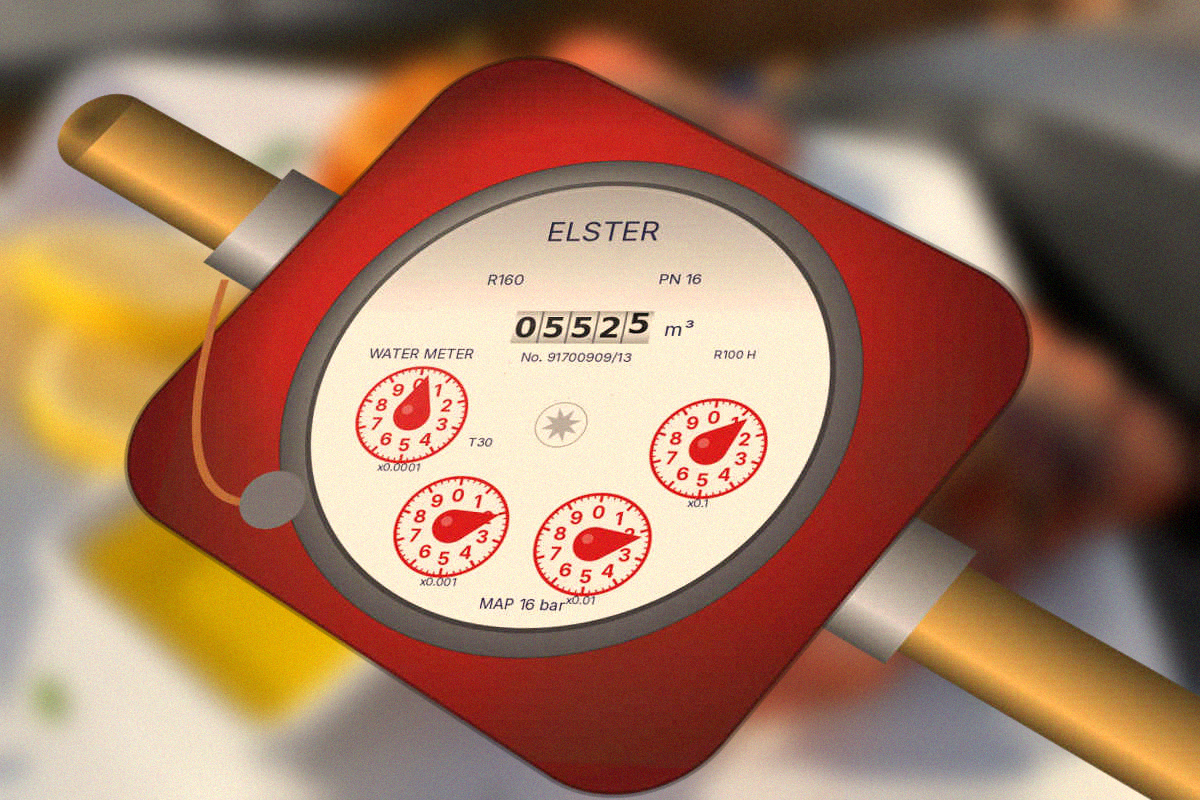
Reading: value=5525.1220 unit=m³
